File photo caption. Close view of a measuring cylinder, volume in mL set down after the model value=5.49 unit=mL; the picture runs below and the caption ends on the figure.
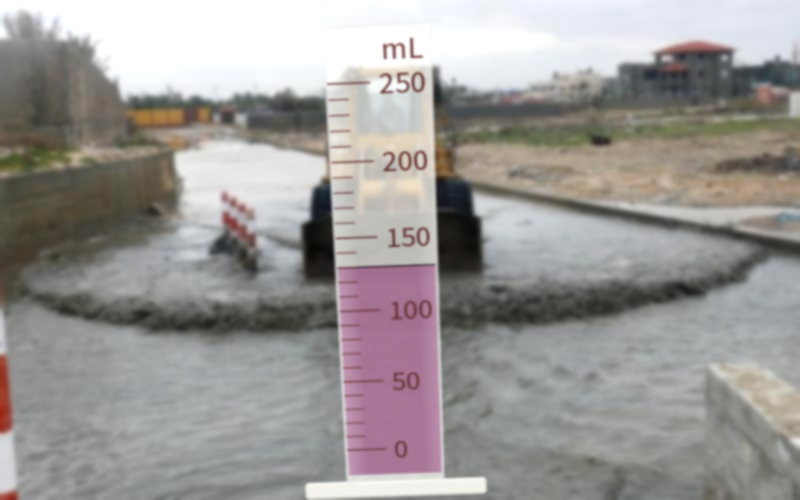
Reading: value=130 unit=mL
